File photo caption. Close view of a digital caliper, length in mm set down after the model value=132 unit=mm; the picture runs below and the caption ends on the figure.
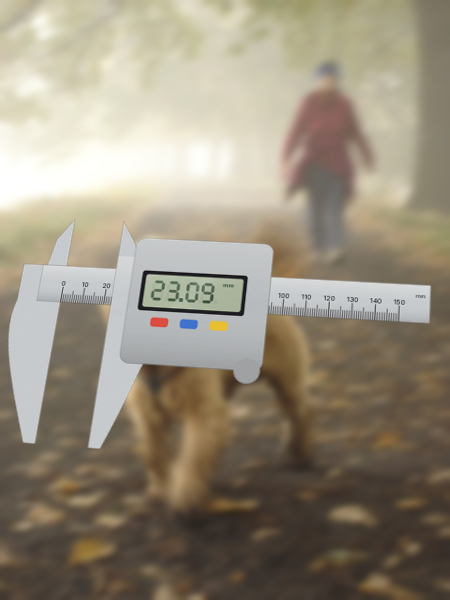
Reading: value=23.09 unit=mm
